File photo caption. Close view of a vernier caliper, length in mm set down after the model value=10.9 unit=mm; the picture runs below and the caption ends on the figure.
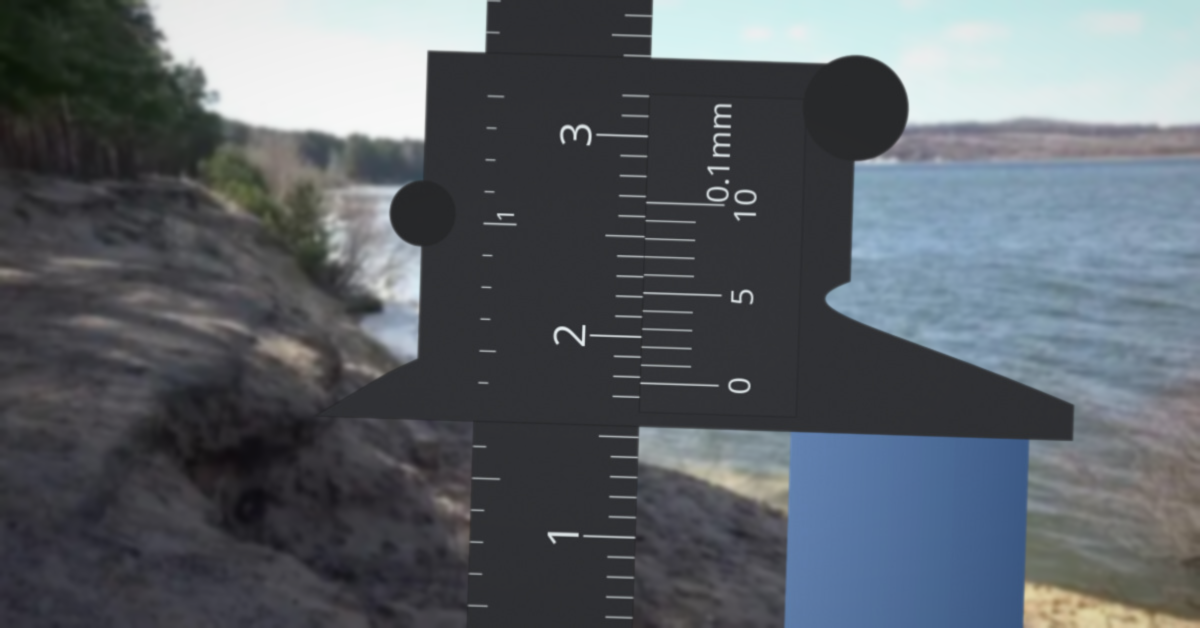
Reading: value=17.7 unit=mm
